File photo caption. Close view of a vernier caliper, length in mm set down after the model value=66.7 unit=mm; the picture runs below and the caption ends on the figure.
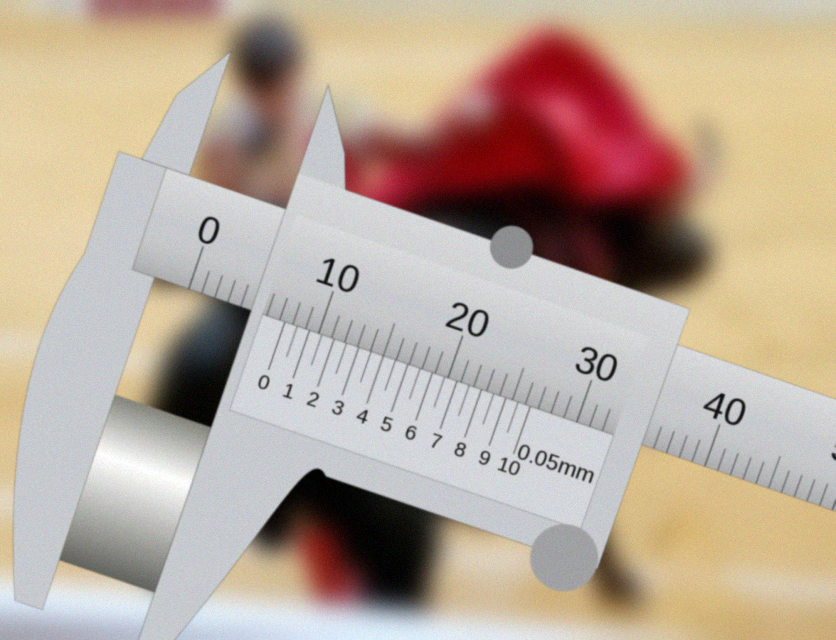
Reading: value=7.4 unit=mm
